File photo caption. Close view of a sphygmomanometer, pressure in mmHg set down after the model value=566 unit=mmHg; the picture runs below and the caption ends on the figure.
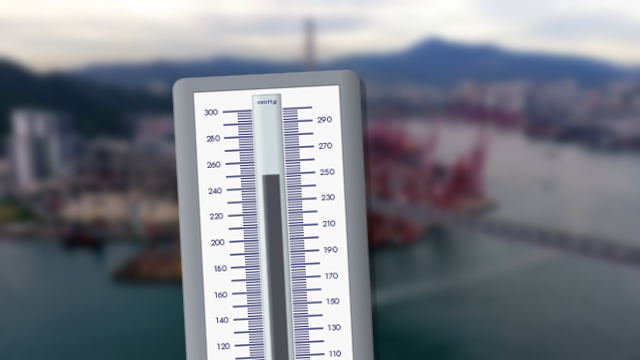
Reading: value=250 unit=mmHg
